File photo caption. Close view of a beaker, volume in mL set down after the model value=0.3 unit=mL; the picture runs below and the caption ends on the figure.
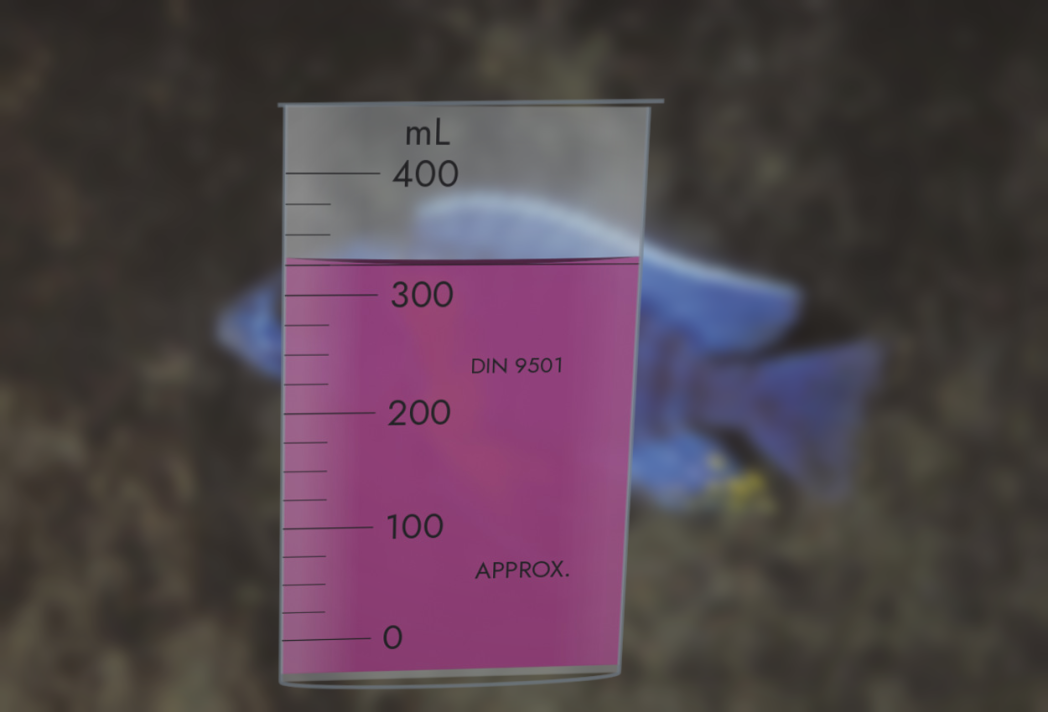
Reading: value=325 unit=mL
